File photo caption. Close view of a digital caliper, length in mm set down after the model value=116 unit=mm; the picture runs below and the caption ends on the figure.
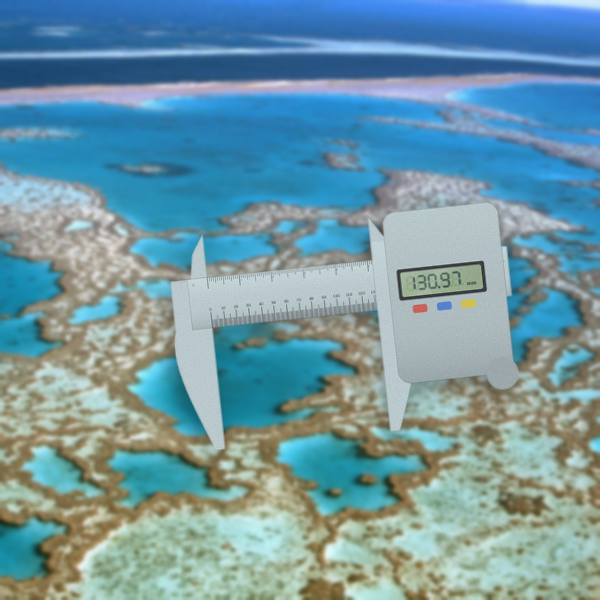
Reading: value=130.97 unit=mm
